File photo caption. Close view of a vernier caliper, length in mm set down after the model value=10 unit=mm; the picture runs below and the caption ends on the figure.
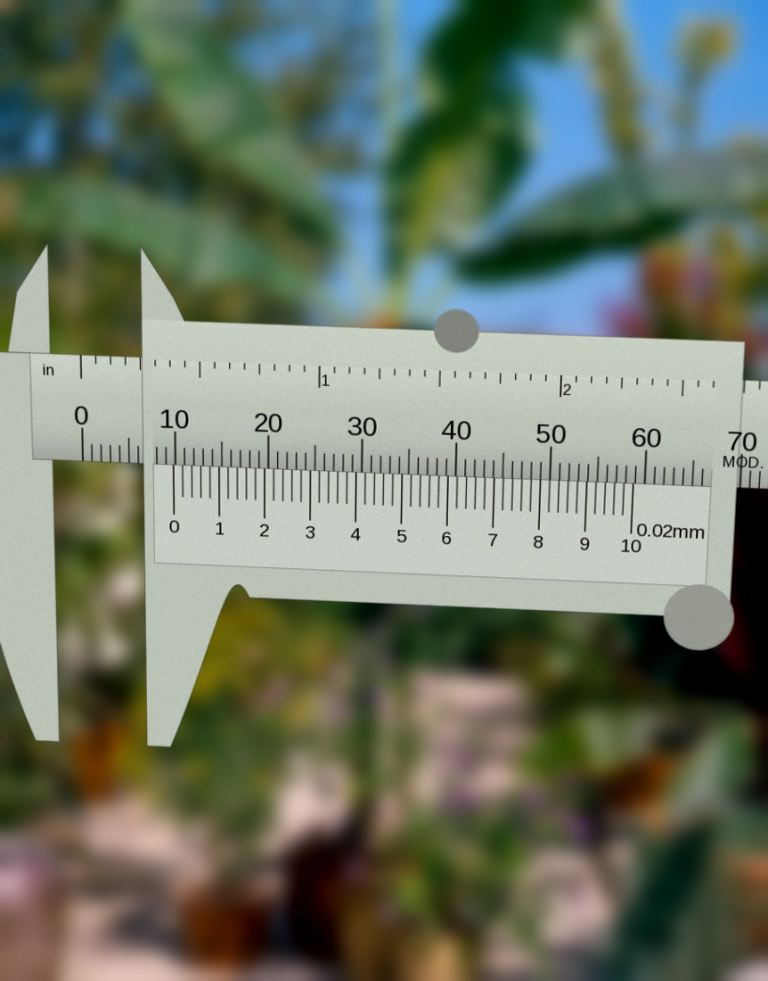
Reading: value=9.8 unit=mm
